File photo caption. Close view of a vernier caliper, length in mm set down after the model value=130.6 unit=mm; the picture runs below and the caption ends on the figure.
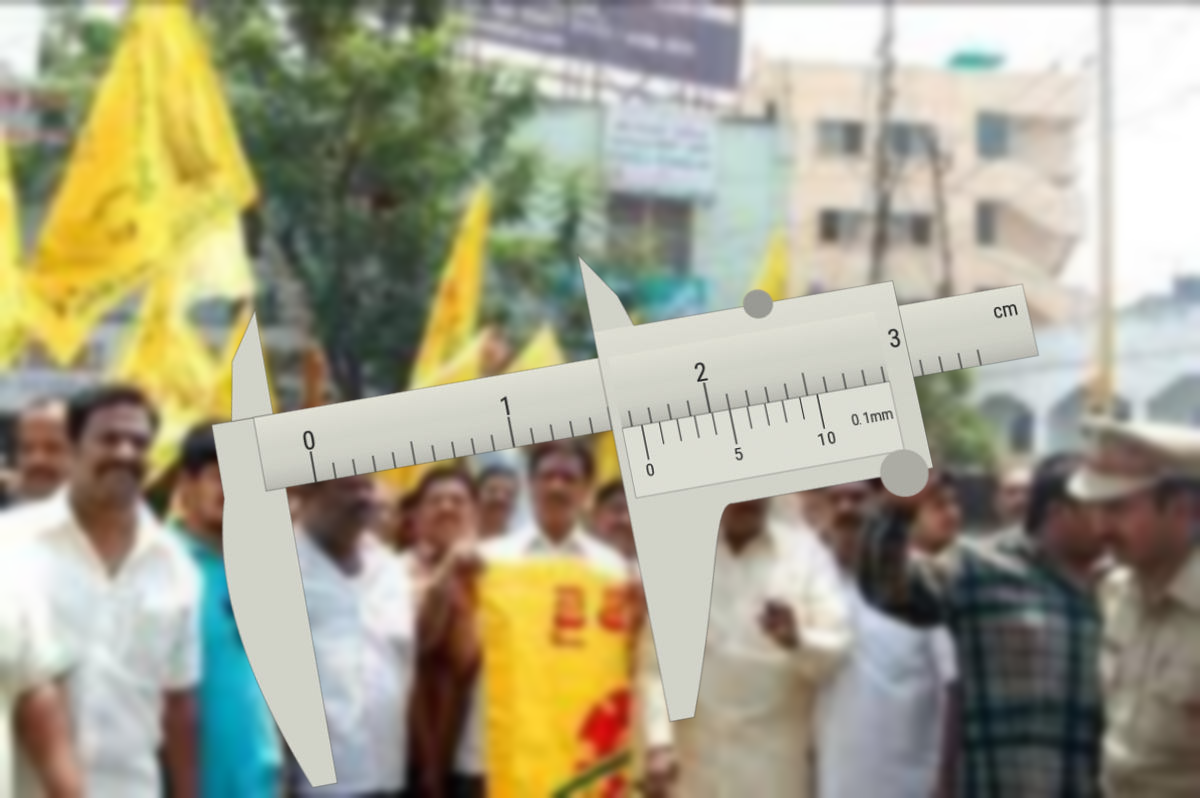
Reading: value=16.5 unit=mm
